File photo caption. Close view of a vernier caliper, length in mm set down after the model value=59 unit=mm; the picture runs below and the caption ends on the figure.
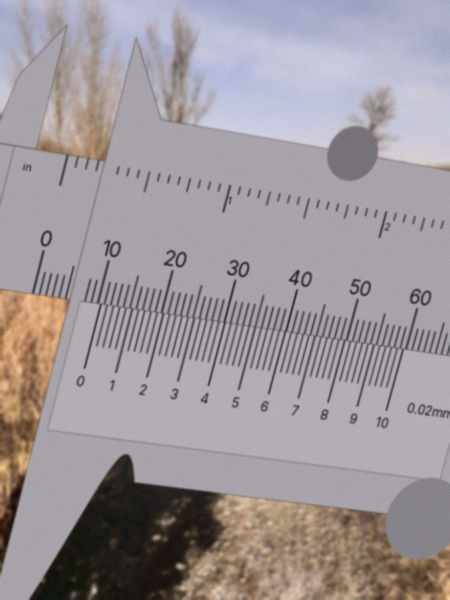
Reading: value=10.5 unit=mm
